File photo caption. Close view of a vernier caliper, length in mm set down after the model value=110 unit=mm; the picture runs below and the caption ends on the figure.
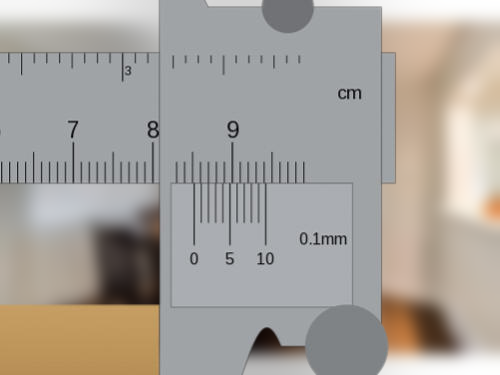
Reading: value=85.2 unit=mm
